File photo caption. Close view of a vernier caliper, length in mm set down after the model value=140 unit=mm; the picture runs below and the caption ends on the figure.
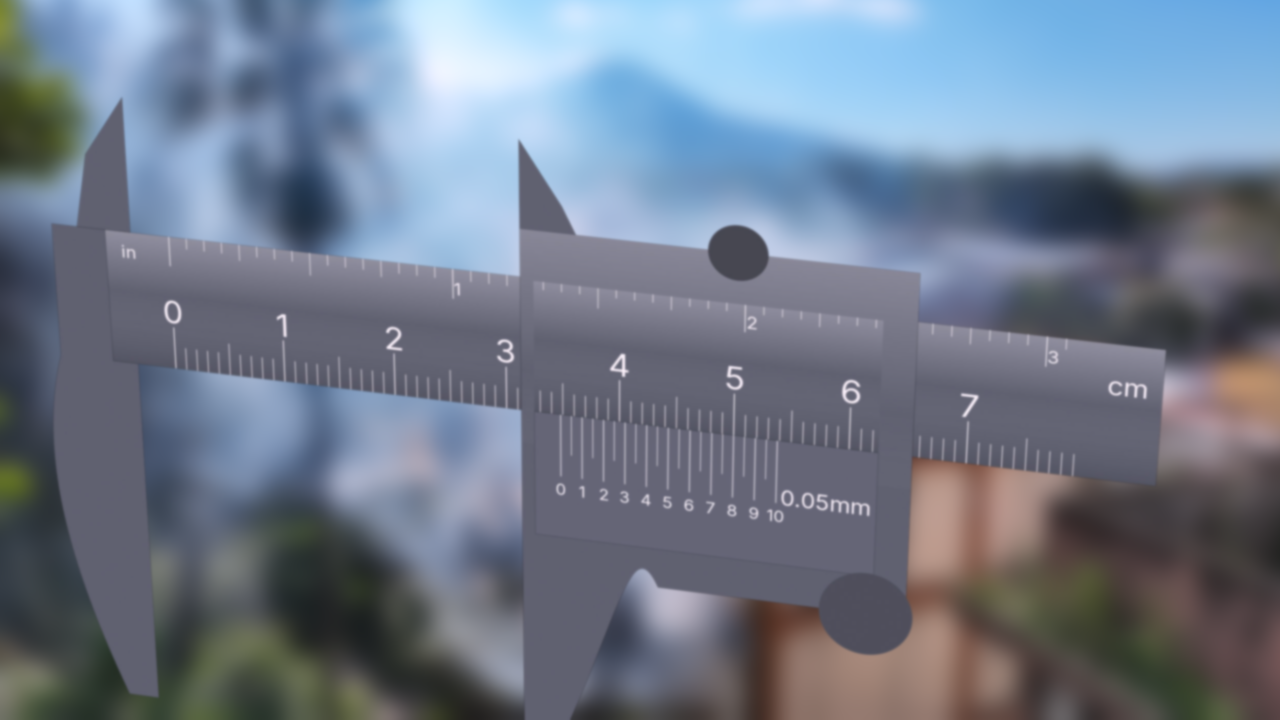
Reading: value=34.8 unit=mm
